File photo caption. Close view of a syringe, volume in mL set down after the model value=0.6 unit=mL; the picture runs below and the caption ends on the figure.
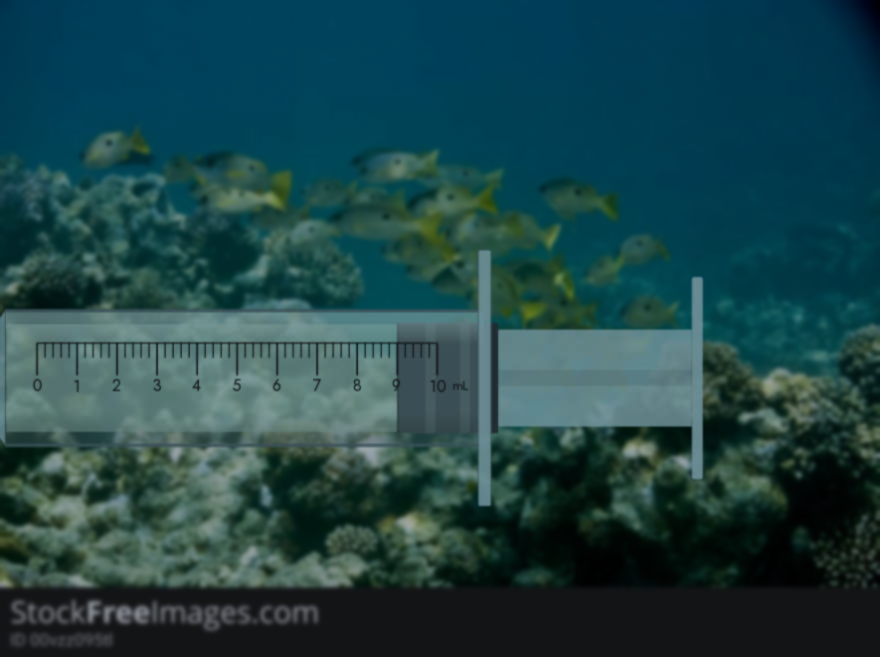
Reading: value=9 unit=mL
